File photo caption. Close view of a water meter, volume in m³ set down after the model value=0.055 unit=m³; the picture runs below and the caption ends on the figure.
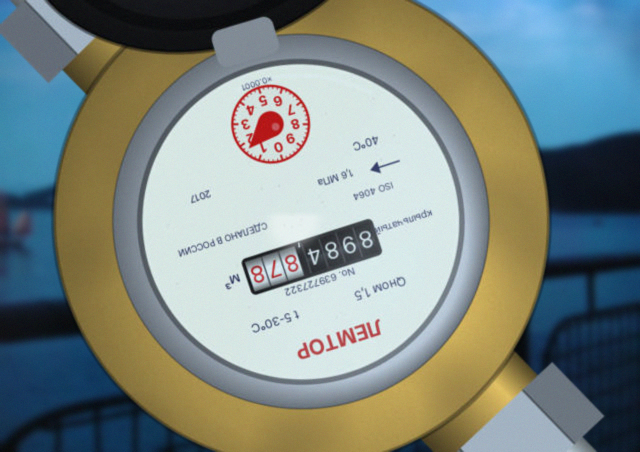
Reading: value=8984.8781 unit=m³
